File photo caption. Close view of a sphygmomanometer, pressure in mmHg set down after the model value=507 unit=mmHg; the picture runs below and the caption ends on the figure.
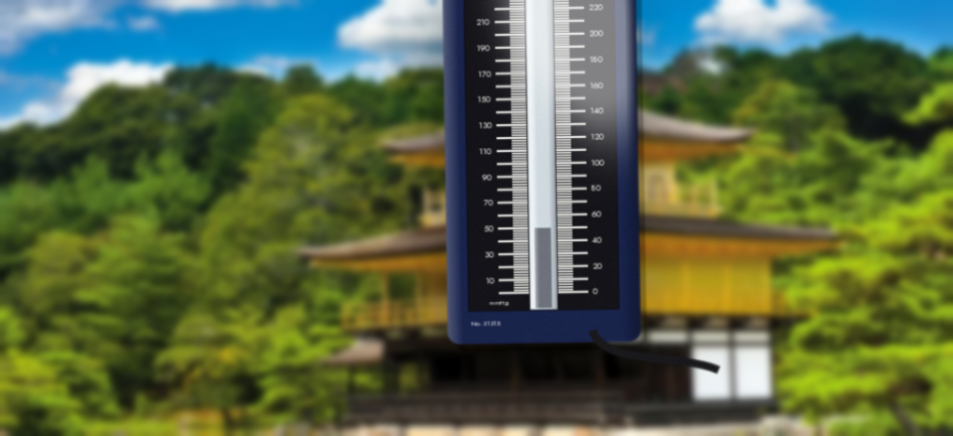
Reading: value=50 unit=mmHg
